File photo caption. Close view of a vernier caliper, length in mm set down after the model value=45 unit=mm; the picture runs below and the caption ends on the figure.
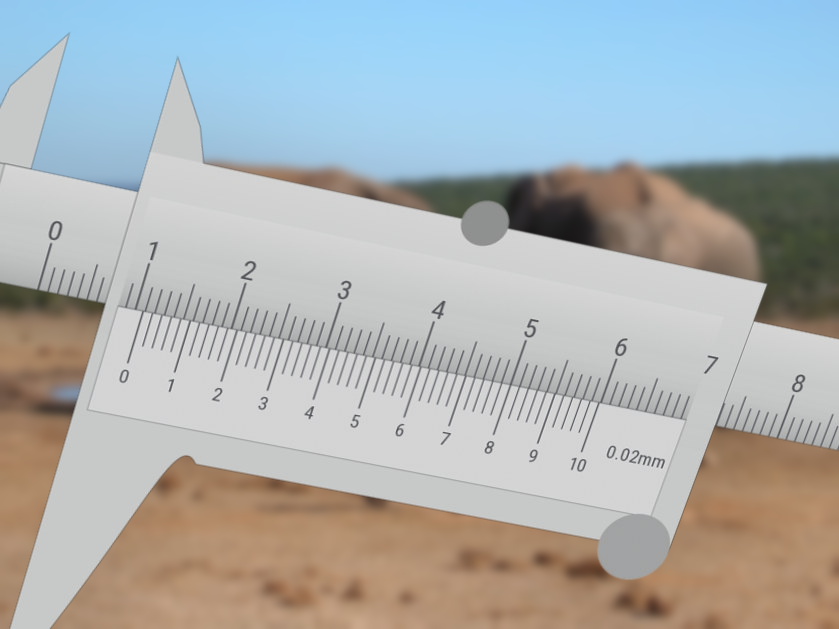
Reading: value=10.8 unit=mm
